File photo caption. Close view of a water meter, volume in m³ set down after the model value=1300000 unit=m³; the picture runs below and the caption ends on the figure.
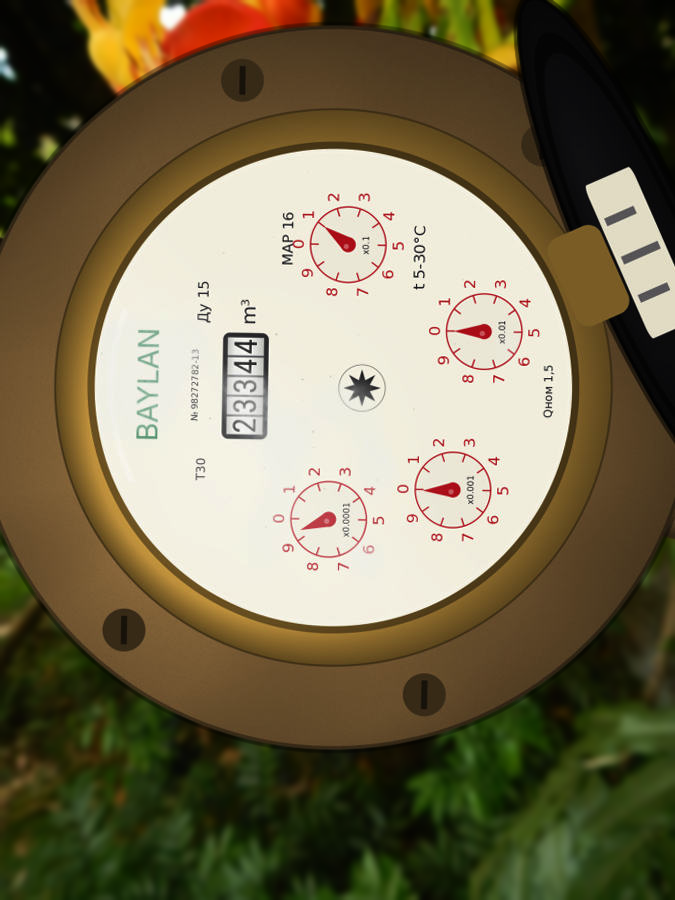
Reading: value=23344.0999 unit=m³
